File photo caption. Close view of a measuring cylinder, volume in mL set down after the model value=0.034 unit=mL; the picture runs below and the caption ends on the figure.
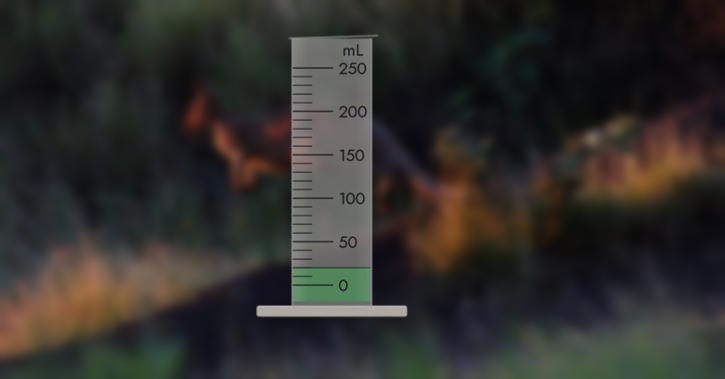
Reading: value=20 unit=mL
